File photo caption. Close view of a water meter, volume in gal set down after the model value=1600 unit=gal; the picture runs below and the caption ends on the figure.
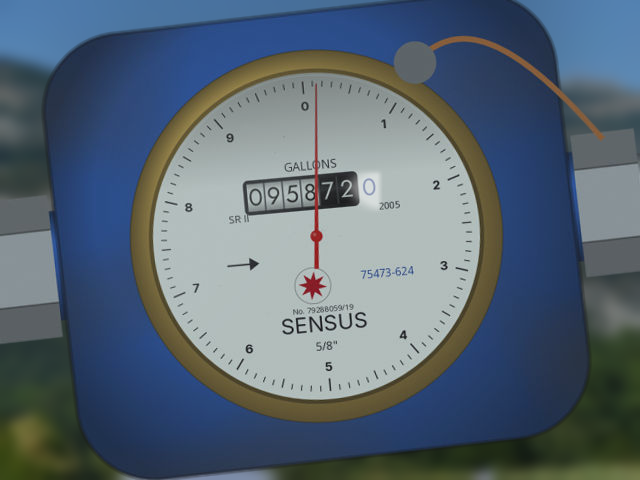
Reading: value=958720.1 unit=gal
